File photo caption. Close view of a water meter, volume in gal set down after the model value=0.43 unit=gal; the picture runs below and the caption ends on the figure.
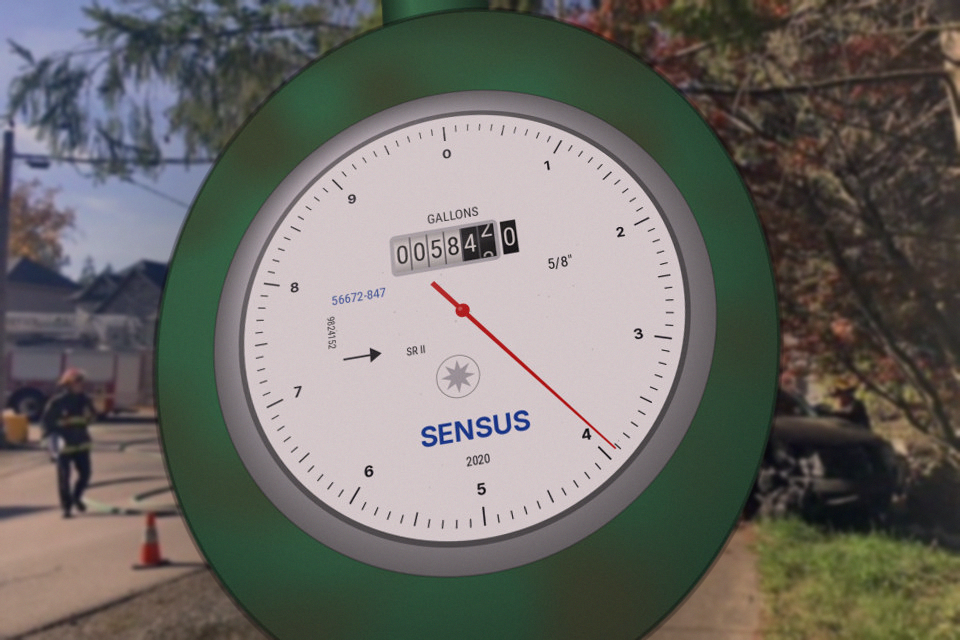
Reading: value=58423.9 unit=gal
